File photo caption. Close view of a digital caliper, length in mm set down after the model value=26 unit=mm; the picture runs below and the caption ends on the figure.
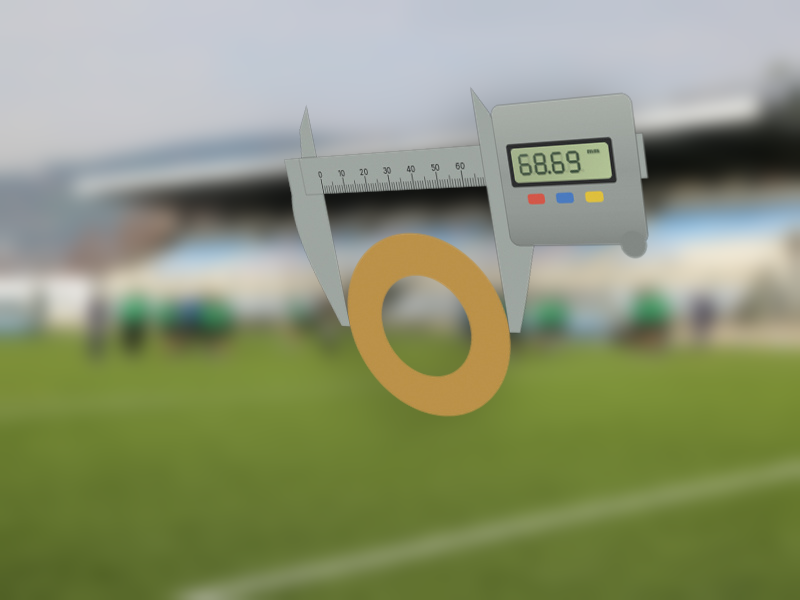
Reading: value=68.69 unit=mm
